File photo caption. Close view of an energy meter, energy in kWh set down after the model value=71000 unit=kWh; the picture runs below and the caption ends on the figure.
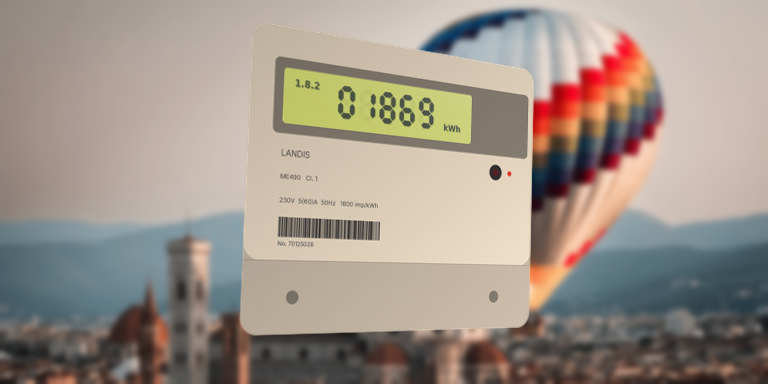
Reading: value=1869 unit=kWh
